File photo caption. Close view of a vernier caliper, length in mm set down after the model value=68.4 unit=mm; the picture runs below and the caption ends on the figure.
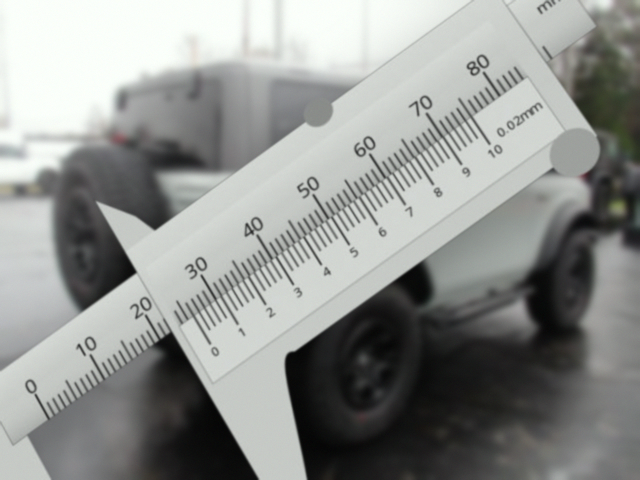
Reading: value=26.0 unit=mm
